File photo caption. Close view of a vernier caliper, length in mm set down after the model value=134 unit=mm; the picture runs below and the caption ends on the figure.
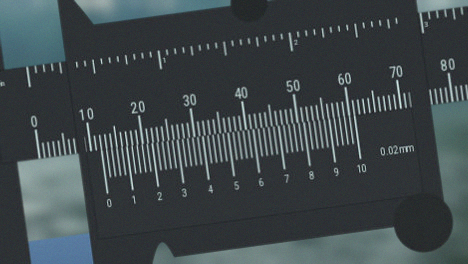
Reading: value=12.0 unit=mm
